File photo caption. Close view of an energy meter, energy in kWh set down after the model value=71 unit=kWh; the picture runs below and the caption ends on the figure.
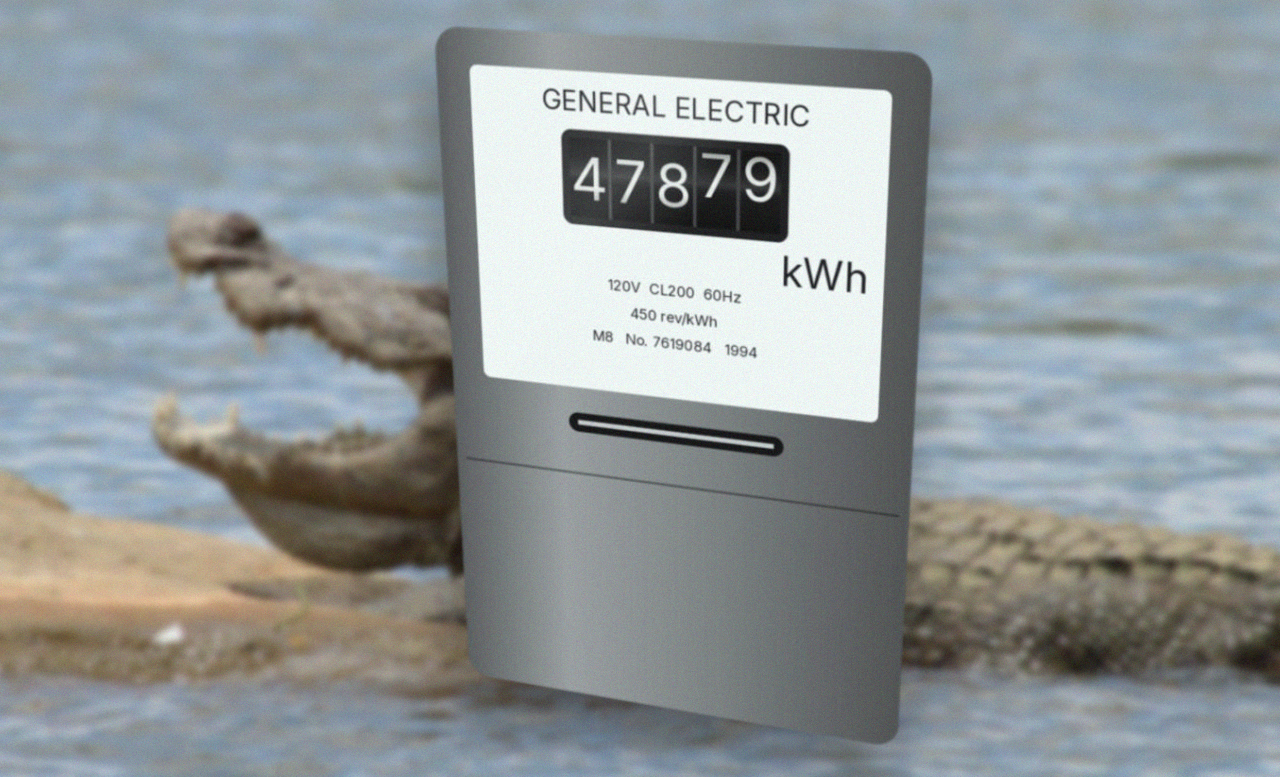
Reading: value=47879 unit=kWh
